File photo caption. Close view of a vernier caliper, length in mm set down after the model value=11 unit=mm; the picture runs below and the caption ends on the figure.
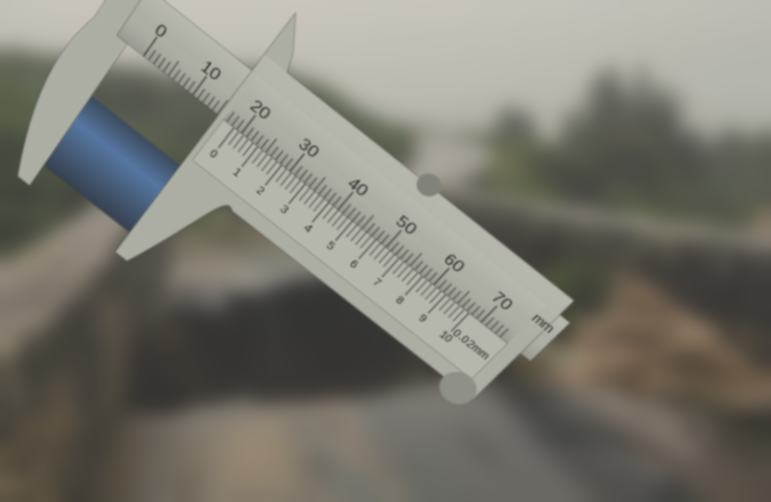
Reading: value=18.5 unit=mm
